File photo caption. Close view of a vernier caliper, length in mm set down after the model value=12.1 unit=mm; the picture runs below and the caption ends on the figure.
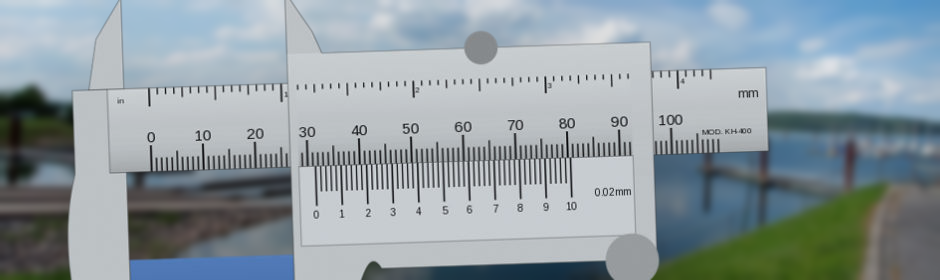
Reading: value=31.5 unit=mm
